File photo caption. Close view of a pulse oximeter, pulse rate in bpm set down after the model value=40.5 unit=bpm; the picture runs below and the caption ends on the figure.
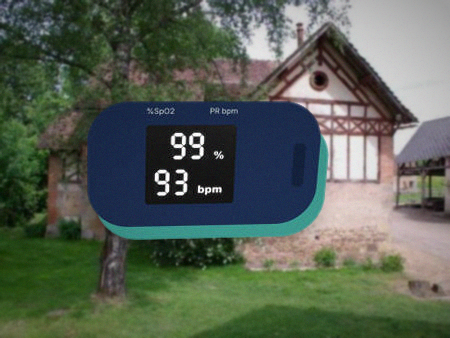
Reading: value=93 unit=bpm
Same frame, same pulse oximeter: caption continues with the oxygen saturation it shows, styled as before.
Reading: value=99 unit=%
